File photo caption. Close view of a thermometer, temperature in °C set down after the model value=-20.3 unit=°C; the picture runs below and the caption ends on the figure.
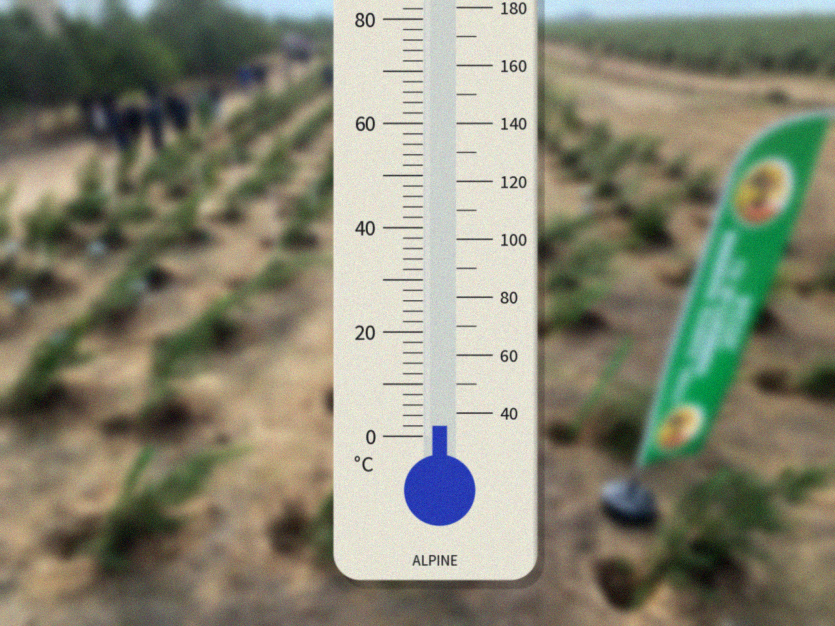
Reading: value=2 unit=°C
